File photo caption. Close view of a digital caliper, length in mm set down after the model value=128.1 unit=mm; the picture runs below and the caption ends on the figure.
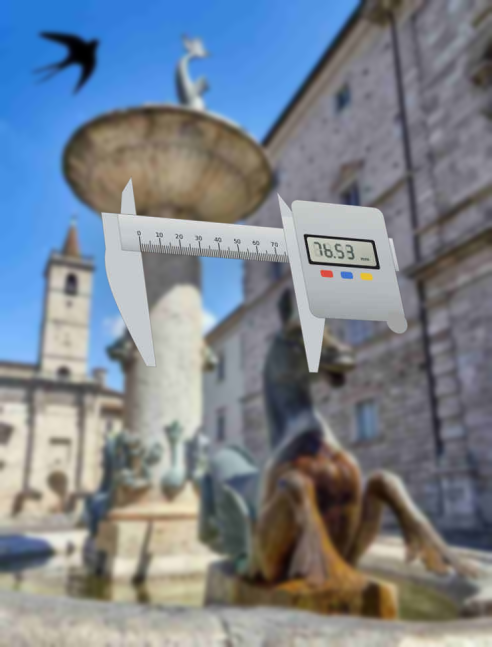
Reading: value=76.53 unit=mm
